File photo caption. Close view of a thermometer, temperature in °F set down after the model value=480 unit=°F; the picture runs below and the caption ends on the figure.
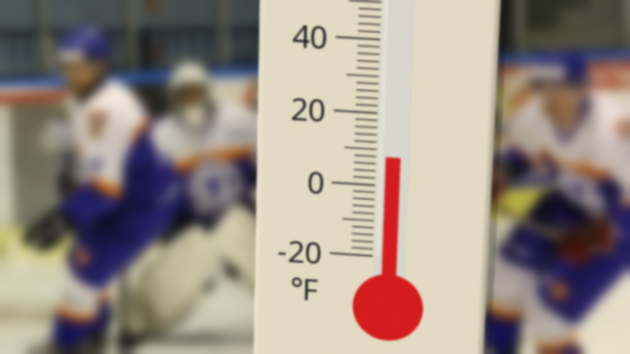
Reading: value=8 unit=°F
